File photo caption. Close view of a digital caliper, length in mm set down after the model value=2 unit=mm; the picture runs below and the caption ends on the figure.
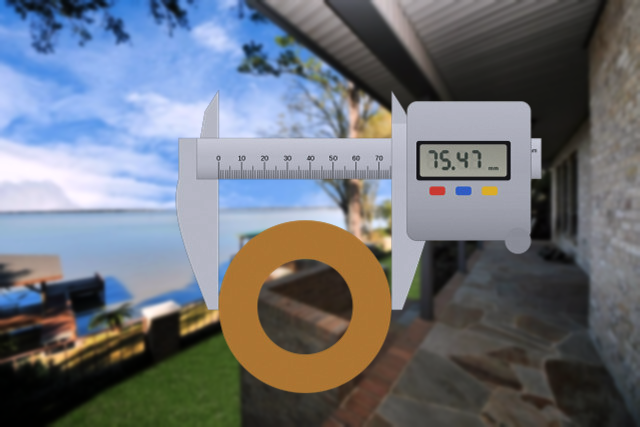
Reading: value=75.47 unit=mm
